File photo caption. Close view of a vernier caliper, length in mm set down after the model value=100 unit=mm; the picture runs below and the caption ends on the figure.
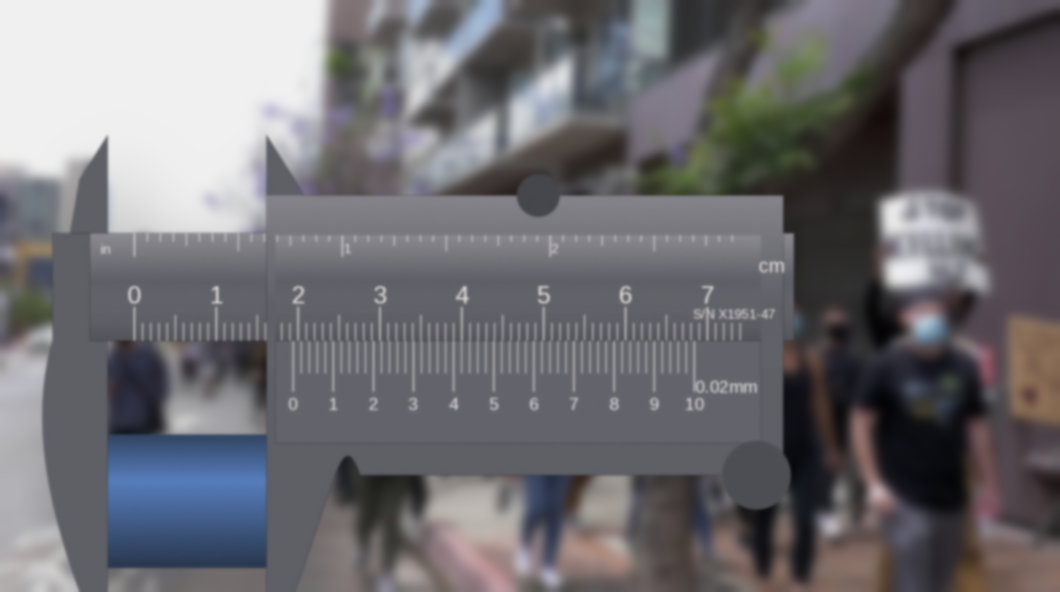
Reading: value=19.4 unit=mm
